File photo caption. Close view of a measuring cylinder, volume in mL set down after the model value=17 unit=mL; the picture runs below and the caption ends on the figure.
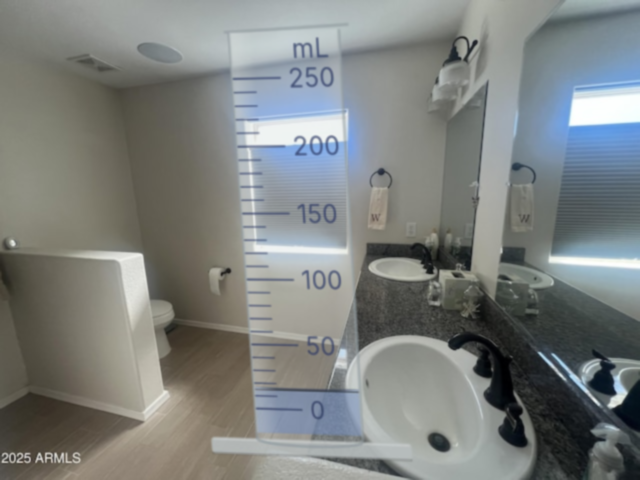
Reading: value=15 unit=mL
